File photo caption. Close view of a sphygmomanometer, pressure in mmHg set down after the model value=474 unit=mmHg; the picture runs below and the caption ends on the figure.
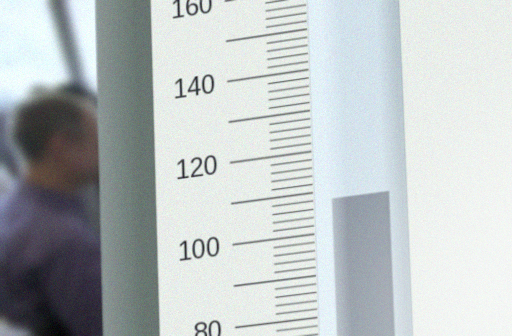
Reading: value=108 unit=mmHg
